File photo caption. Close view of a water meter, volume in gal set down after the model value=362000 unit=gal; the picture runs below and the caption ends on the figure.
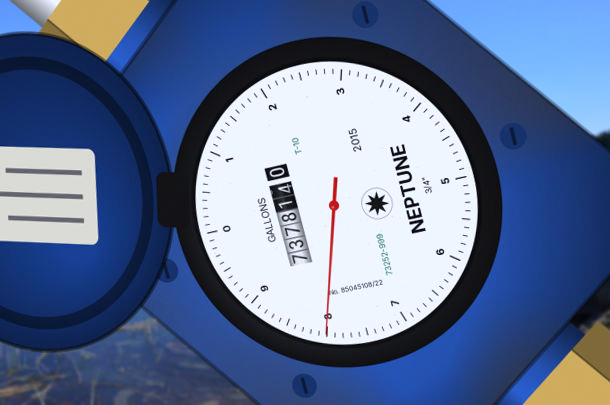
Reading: value=7378138.0 unit=gal
